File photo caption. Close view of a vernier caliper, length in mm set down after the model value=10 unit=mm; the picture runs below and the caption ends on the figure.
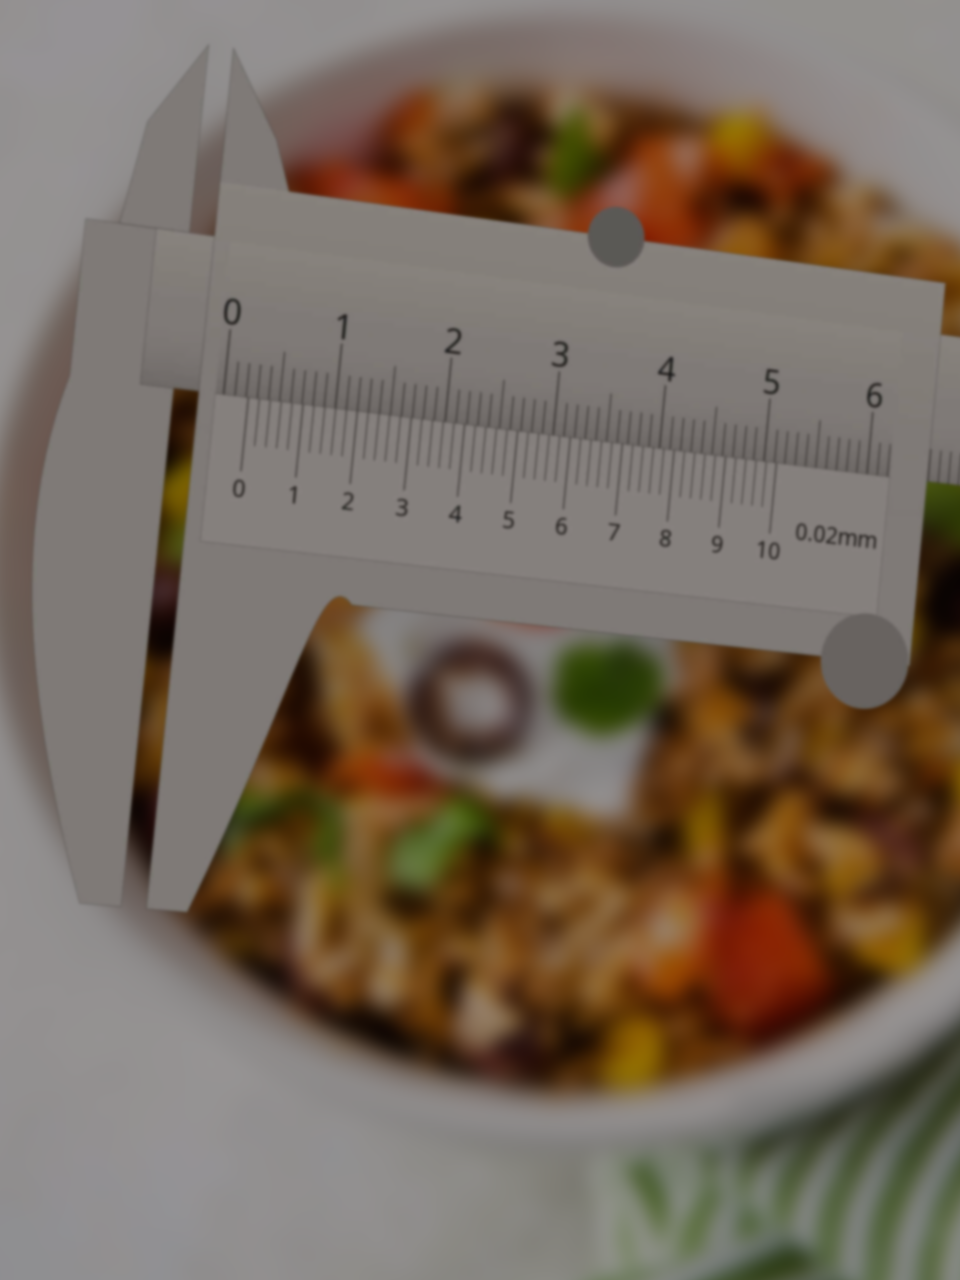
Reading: value=2.2 unit=mm
